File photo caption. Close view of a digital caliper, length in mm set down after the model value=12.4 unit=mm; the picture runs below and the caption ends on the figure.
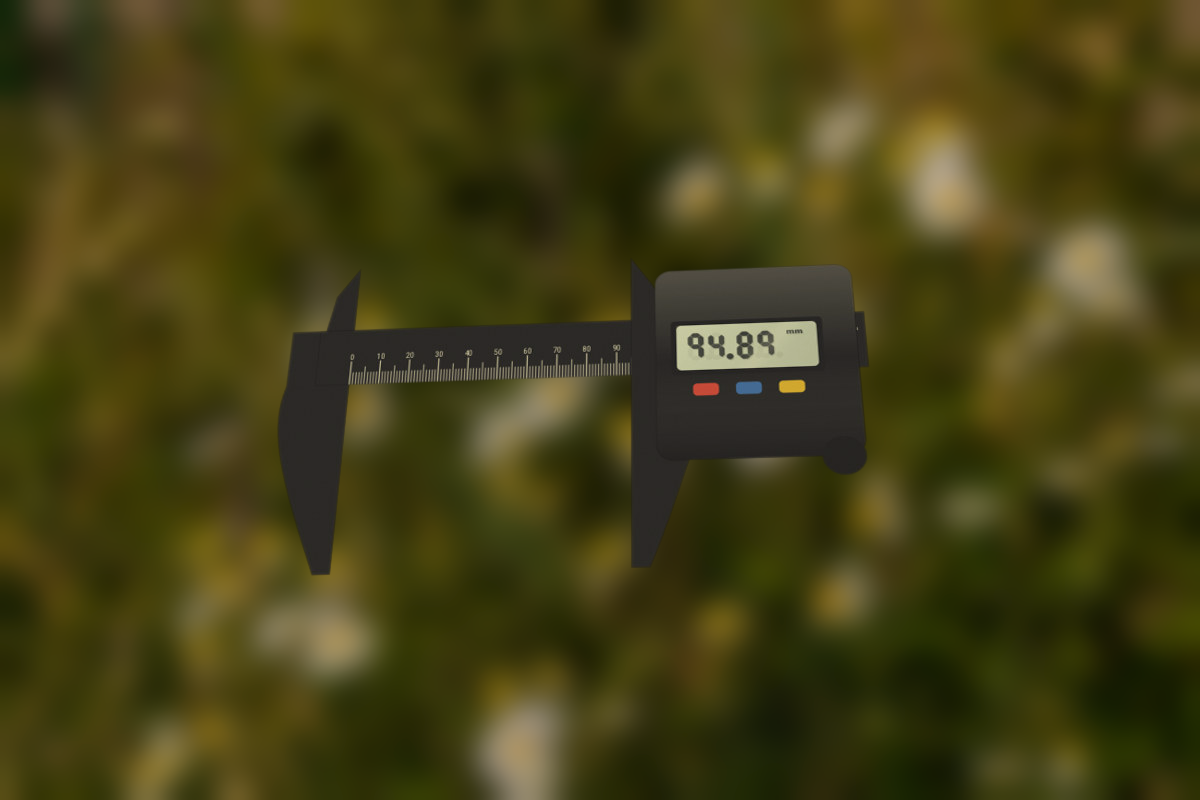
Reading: value=94.89 unit=mm
